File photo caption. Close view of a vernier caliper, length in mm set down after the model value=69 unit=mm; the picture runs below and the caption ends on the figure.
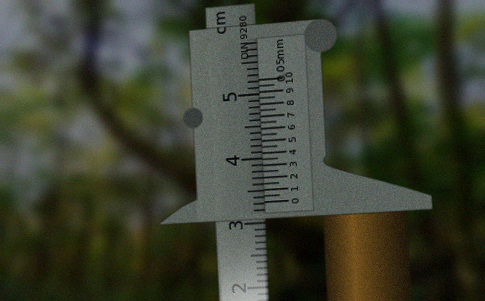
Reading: value=33.2 unit=mm
